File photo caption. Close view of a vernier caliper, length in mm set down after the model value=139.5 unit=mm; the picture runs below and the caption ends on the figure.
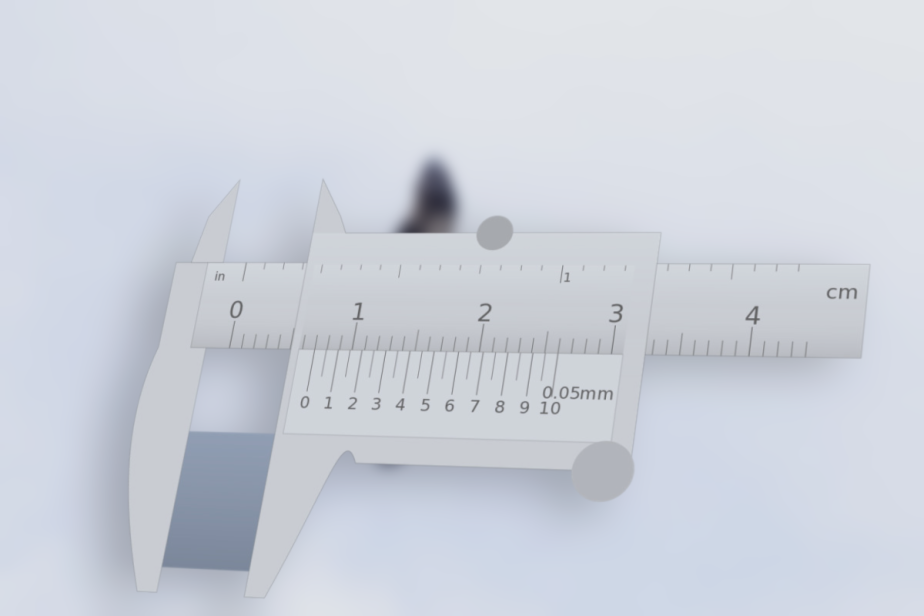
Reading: value=7.0 unit=mm
